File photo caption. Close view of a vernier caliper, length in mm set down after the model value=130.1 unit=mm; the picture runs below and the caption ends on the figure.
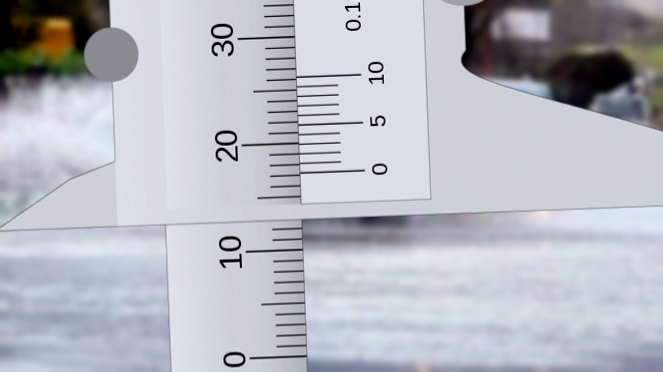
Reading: value=17.2 unit=mm
